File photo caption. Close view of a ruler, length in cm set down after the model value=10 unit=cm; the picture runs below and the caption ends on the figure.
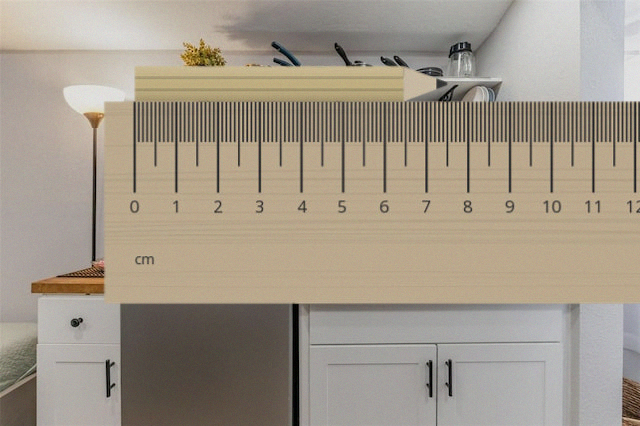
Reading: value=7.5 unit=cm
